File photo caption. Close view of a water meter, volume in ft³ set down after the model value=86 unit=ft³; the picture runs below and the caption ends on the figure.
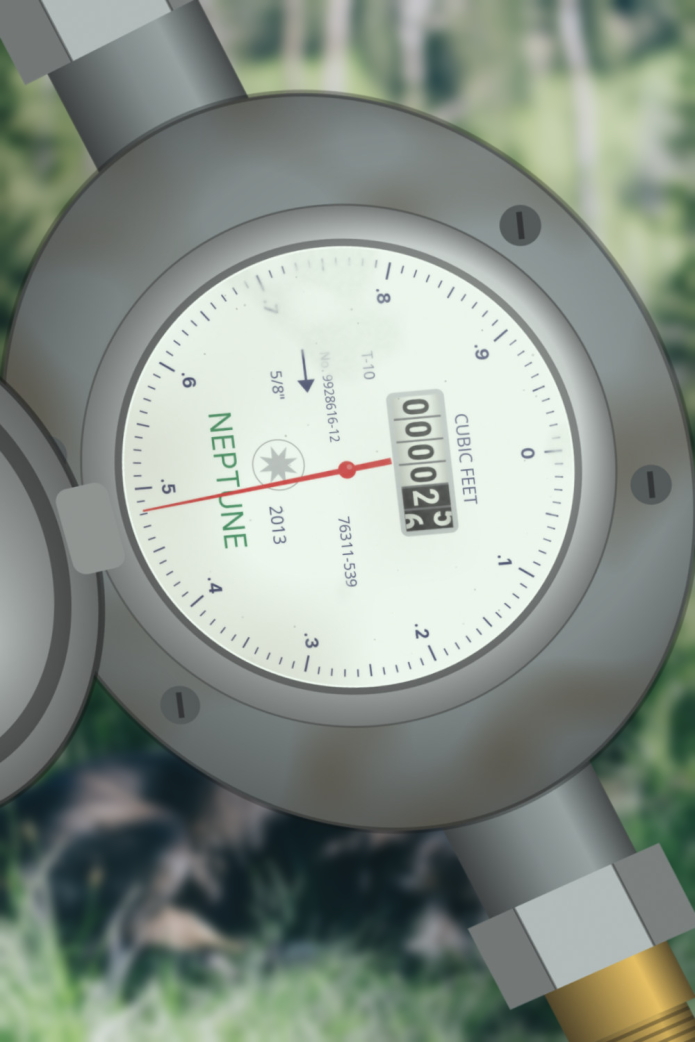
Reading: value=25.48 unit=ft³
